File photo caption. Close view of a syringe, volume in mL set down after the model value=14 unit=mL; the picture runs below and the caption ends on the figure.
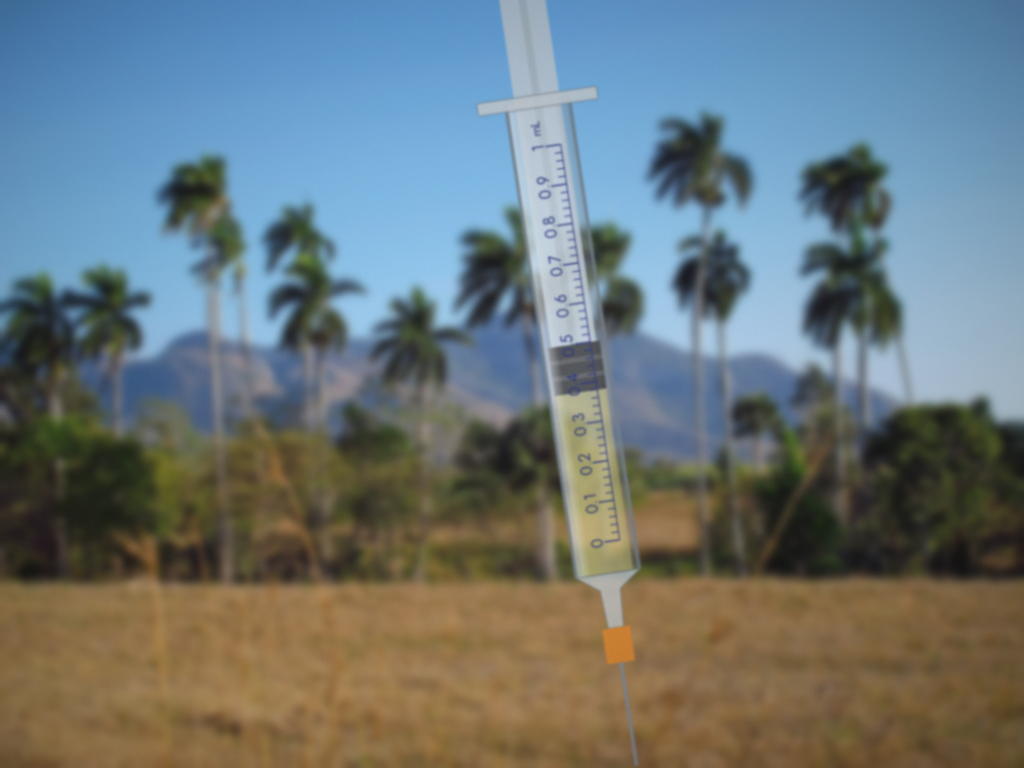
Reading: value=0.38 unit=mL
